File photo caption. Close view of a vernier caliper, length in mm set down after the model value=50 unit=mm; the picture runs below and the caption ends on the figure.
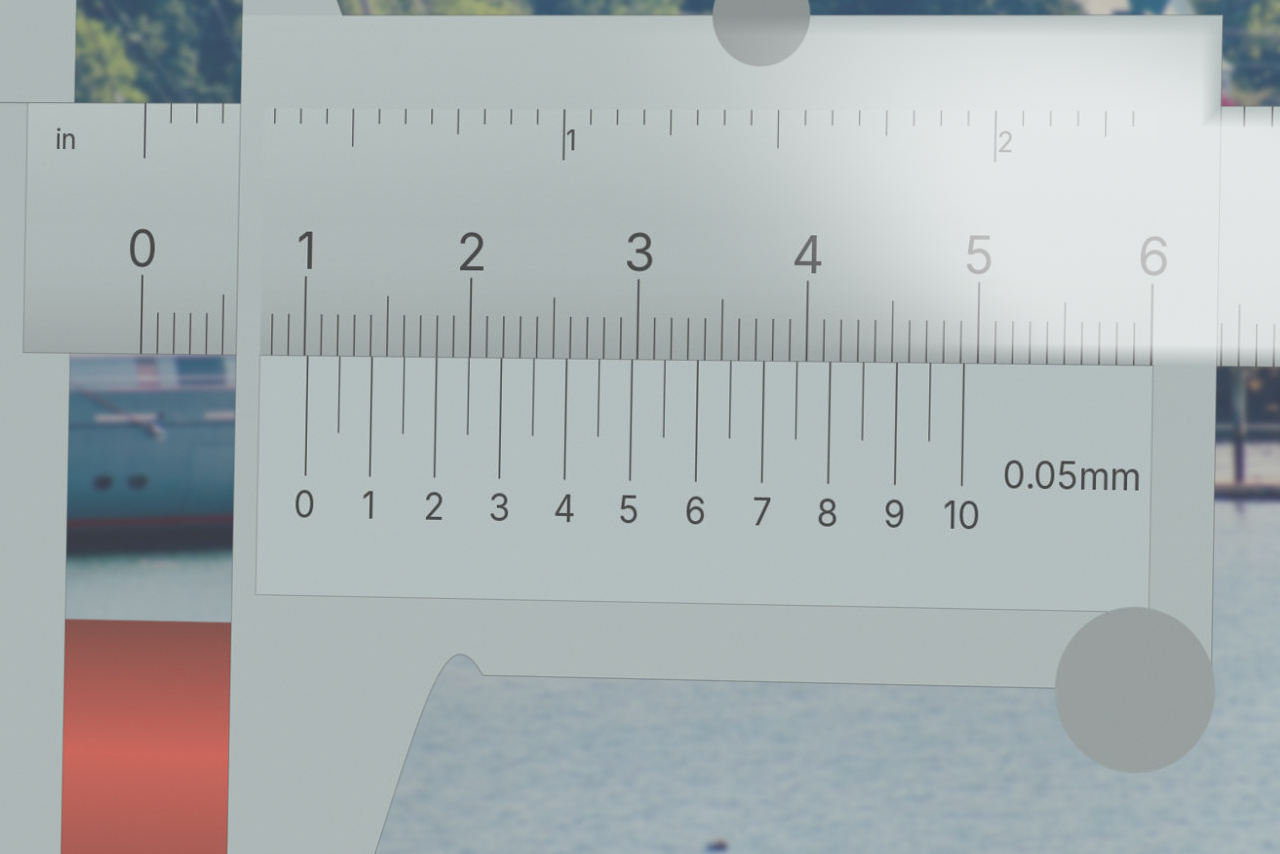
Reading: value=10.2 unit=mm
